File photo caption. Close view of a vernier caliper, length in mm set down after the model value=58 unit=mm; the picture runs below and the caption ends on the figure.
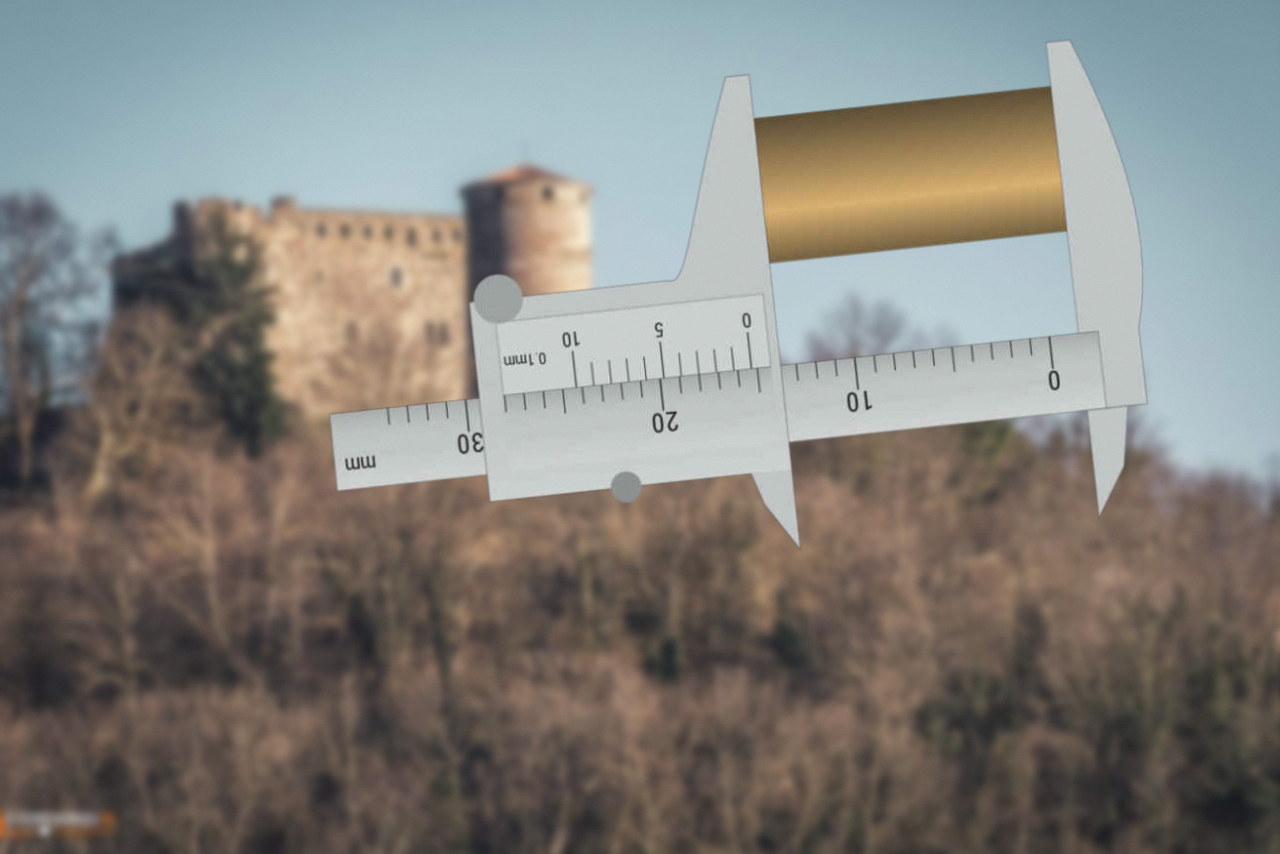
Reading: value=15.3 unit=mm
